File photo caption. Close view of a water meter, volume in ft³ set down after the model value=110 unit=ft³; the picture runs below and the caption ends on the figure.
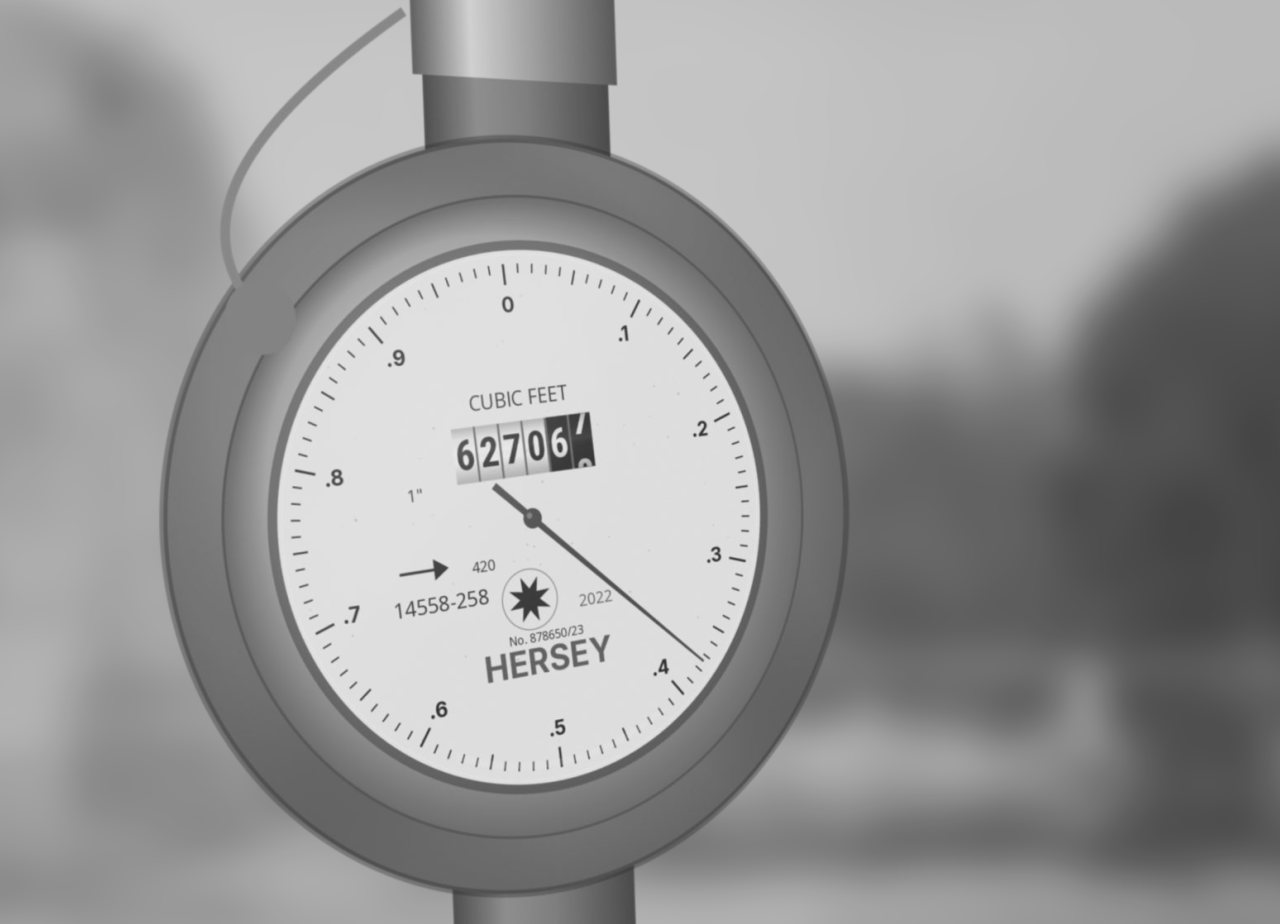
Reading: value=627067.37 unit=ft³
